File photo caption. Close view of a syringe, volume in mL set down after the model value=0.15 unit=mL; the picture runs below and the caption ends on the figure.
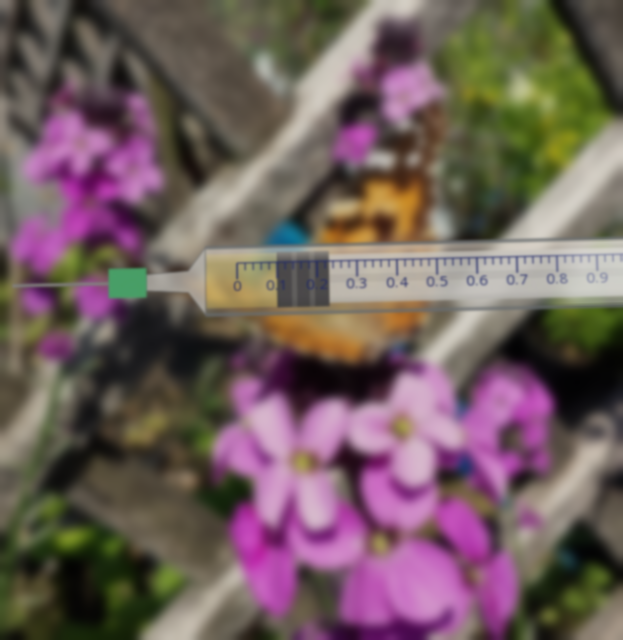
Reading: value=0.1 unit=mL
